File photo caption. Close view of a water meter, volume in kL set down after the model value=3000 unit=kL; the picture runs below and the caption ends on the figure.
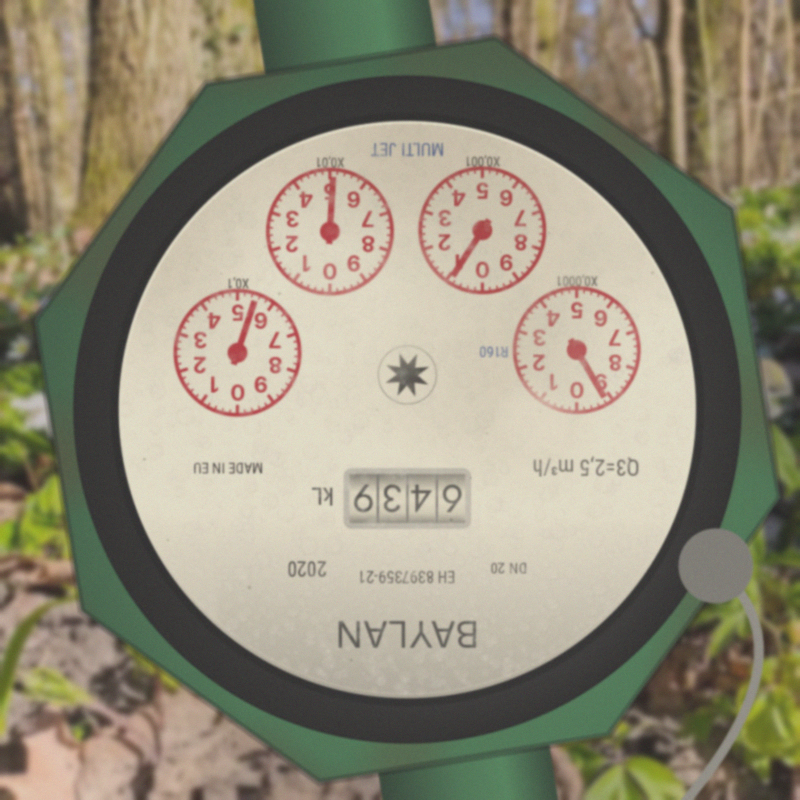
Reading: value=6439.5509 unit=kL
